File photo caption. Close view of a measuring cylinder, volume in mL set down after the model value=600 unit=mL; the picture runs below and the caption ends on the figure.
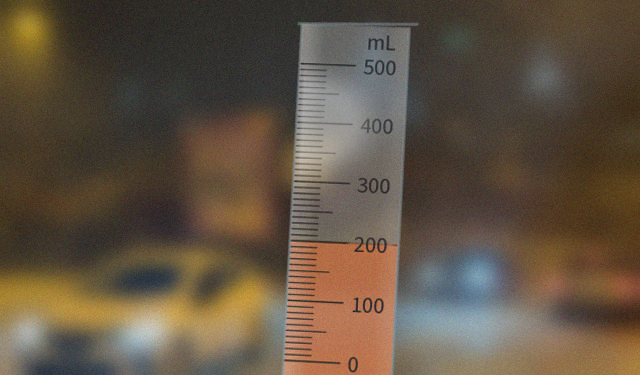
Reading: value=200 unit=mL
